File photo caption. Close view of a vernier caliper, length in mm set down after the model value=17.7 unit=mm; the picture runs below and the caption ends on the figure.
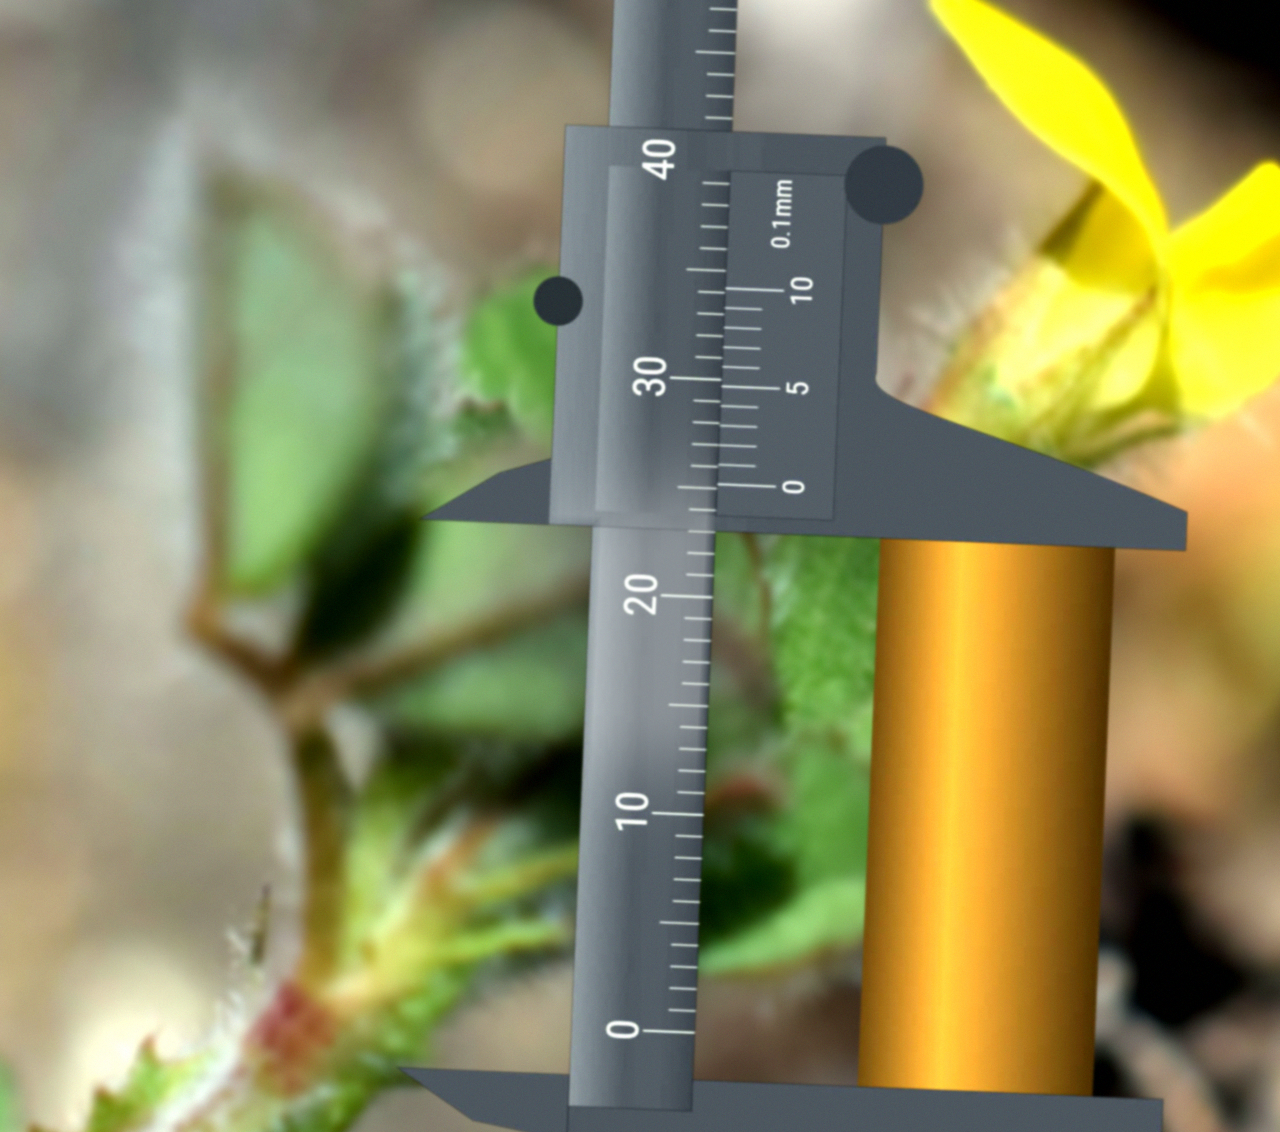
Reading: value=25.2 unit=mm
